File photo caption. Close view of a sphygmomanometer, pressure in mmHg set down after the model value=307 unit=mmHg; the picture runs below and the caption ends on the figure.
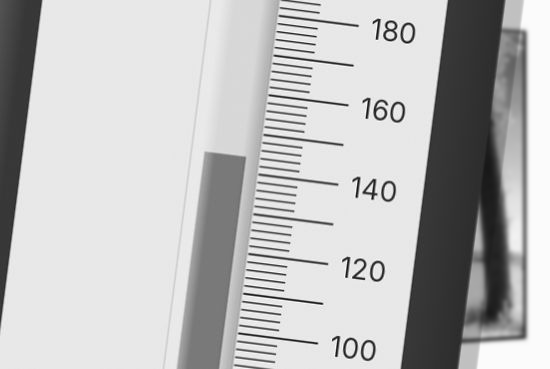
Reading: value=144 unit=mmHg
